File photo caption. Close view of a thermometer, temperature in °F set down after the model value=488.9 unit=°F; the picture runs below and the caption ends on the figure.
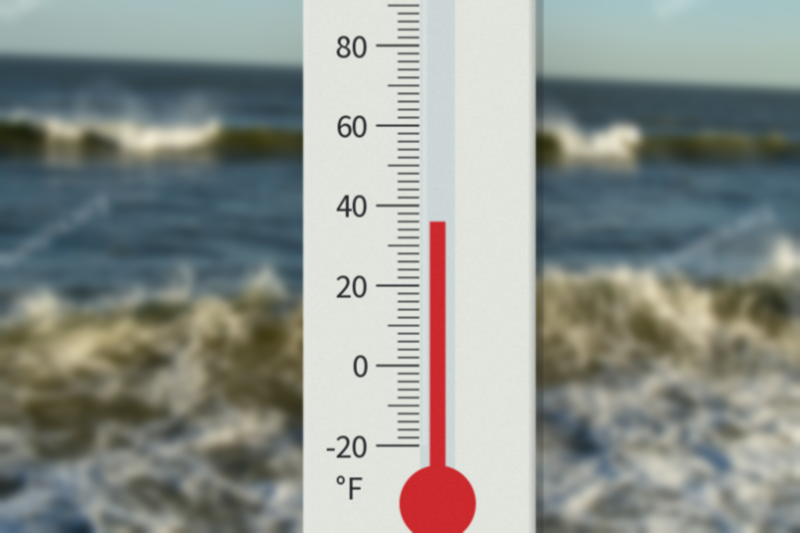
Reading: value=36 unit=°F
